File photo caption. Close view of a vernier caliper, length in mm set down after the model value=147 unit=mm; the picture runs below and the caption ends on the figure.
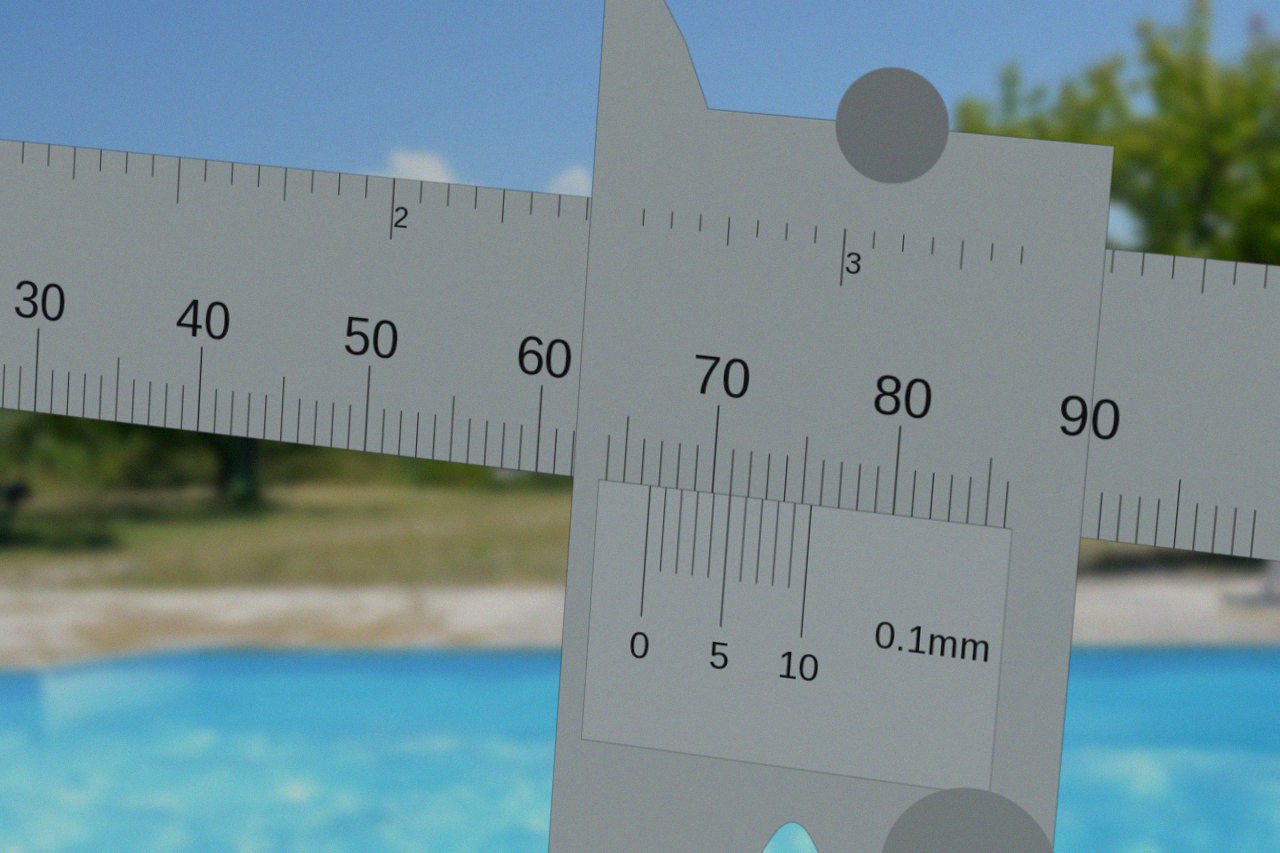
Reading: value=66.5 unit=mm
